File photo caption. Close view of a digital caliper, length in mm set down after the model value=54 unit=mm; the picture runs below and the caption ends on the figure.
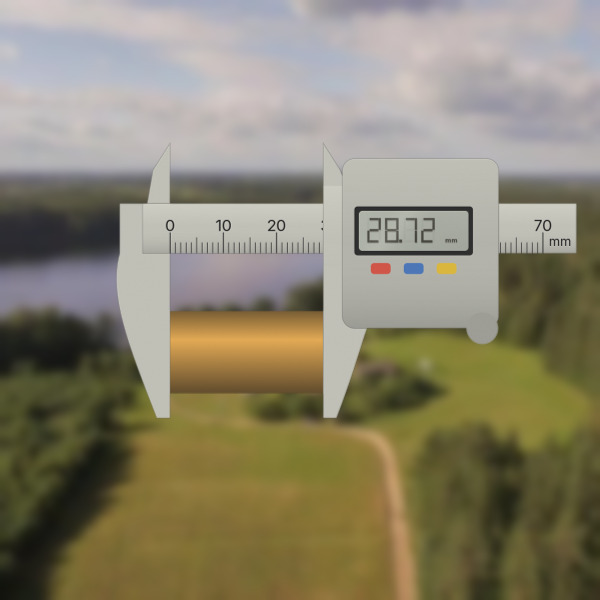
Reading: value=28.72 unit=mm
